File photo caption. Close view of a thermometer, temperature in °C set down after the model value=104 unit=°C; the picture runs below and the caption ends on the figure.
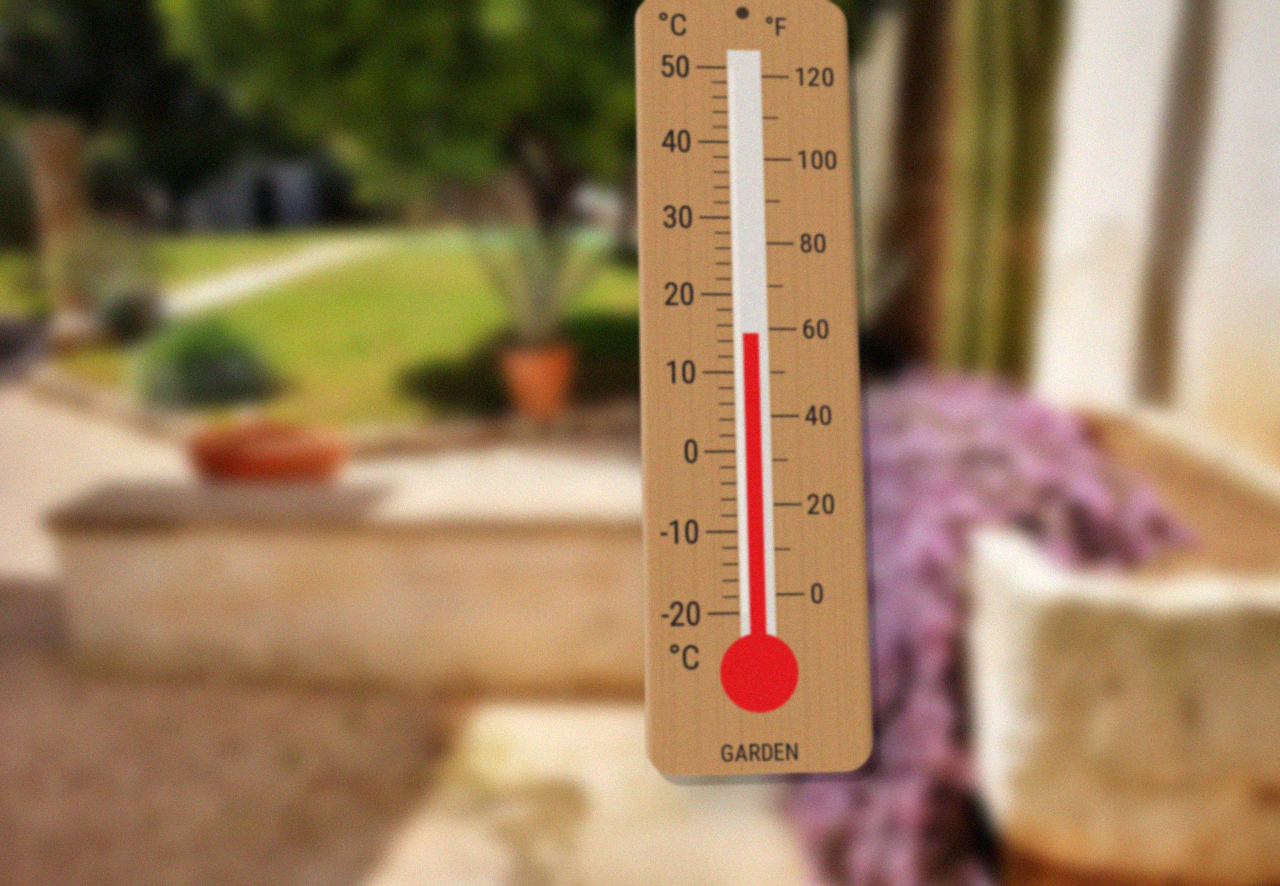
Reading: value=15 unit=°C
